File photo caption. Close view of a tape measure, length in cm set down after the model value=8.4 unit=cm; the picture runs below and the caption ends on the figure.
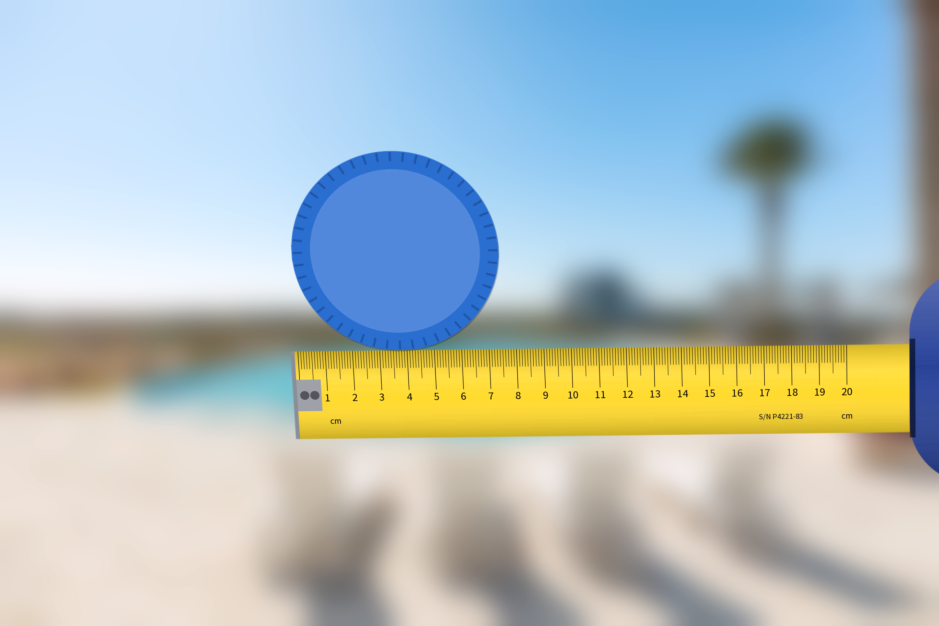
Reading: value=7.5 unit=cm
